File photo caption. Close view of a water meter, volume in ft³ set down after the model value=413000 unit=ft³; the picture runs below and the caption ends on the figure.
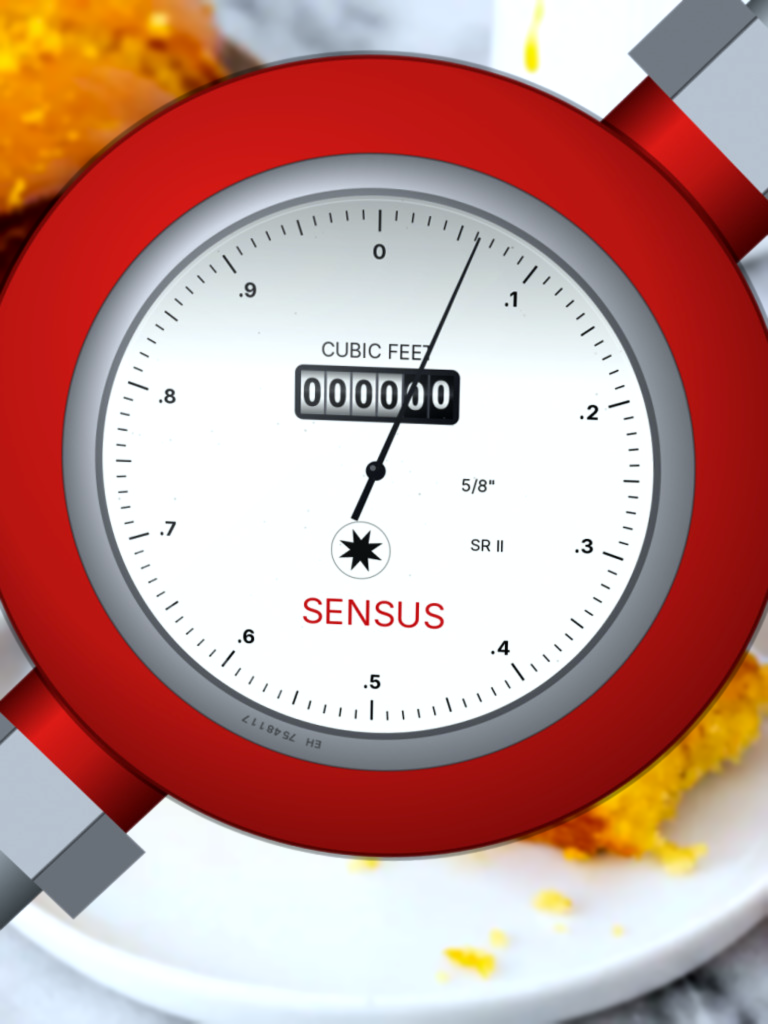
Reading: value=0.06 unit=ft³
